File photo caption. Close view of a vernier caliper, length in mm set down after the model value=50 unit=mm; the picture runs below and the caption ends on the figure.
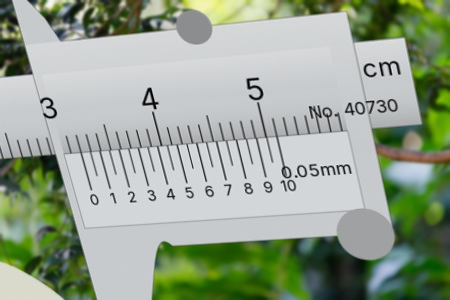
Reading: value=32.0 unit=mm
